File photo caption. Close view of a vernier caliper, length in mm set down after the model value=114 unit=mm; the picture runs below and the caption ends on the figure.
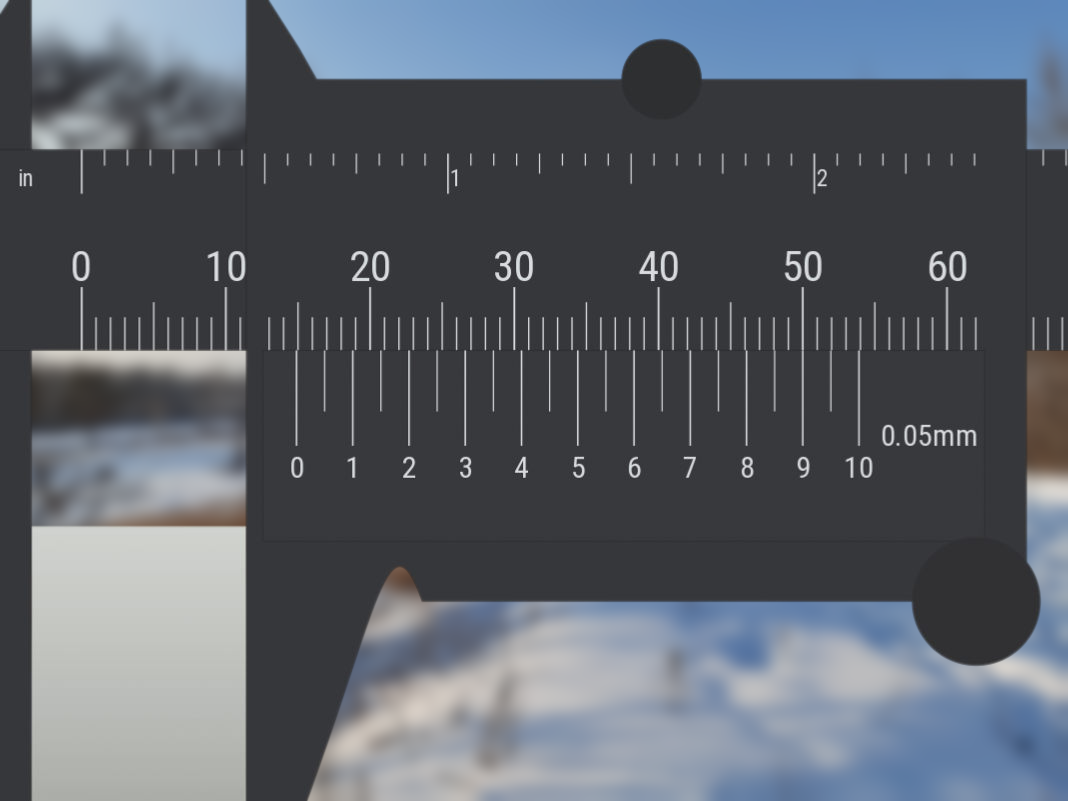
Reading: value=14.9 unit=mm
